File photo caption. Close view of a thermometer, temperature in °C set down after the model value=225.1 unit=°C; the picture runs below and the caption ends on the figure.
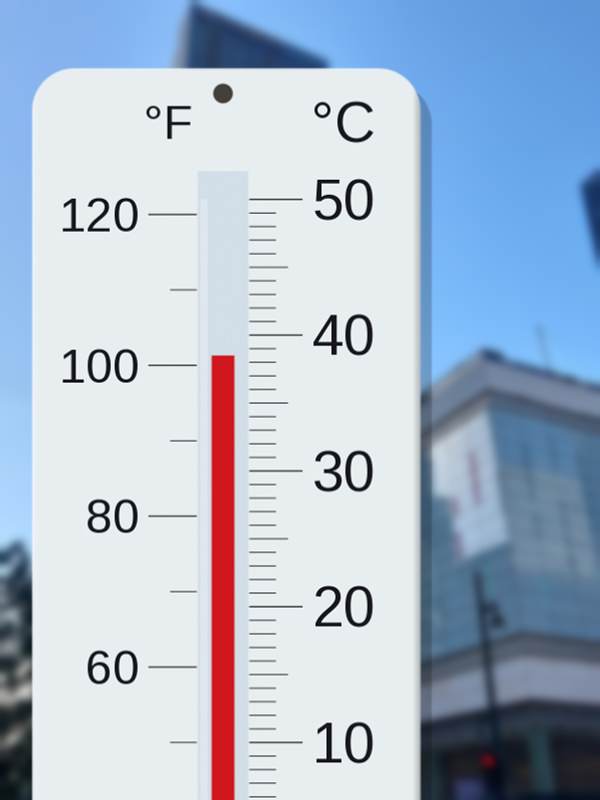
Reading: value=38.5 unit=°C
